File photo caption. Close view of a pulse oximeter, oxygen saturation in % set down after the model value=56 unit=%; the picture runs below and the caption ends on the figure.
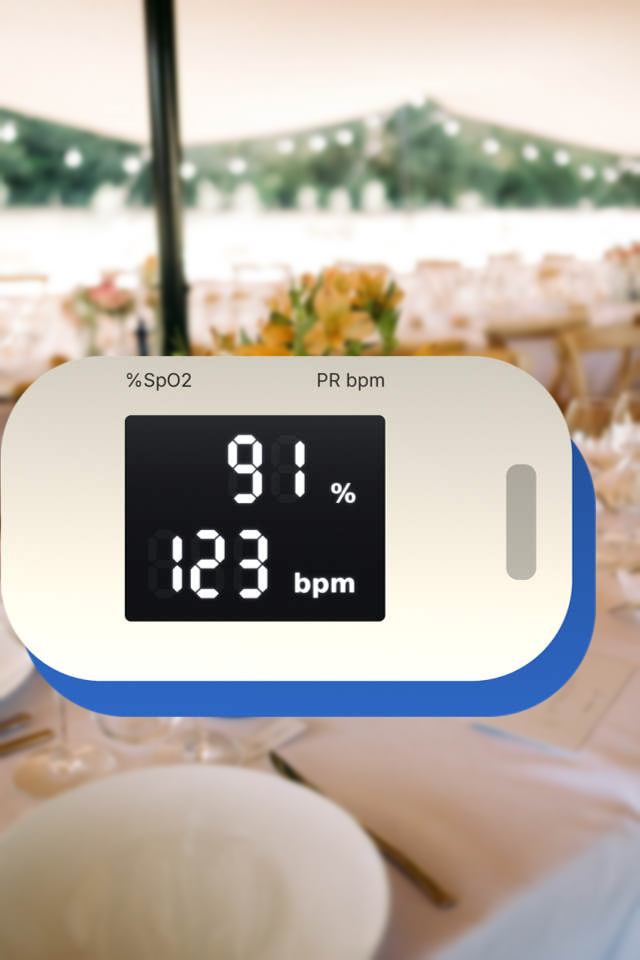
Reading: value=91 unit=%
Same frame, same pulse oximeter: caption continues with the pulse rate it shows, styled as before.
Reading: value=123 unit=bpm
